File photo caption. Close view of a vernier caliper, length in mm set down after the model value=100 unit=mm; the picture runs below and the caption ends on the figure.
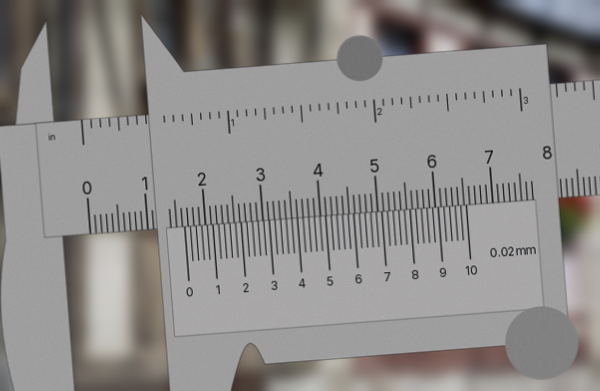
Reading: value=16.4 unit=mm
